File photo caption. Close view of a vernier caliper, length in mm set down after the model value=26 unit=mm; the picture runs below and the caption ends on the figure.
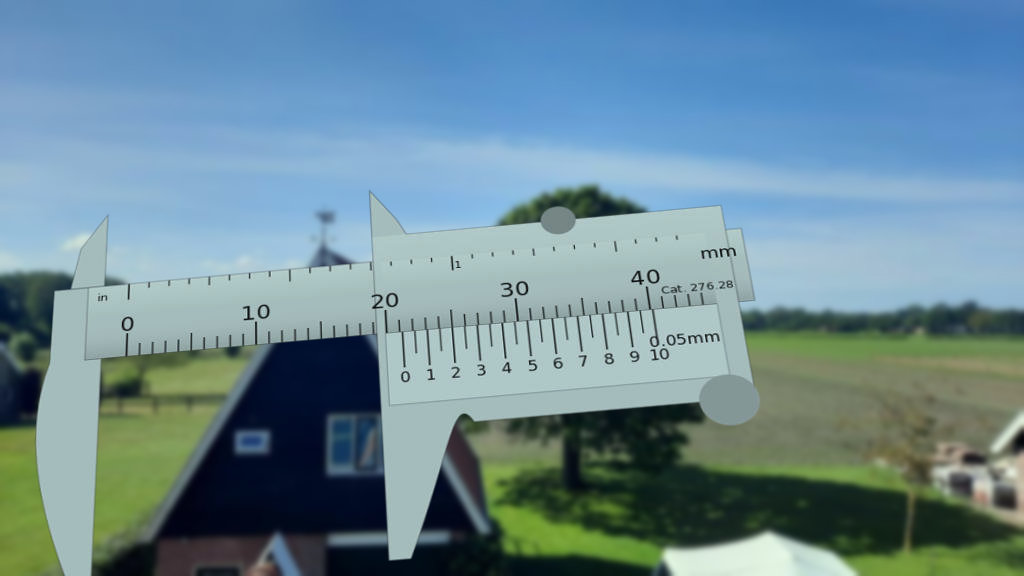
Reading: value=21.2 unit=mm
